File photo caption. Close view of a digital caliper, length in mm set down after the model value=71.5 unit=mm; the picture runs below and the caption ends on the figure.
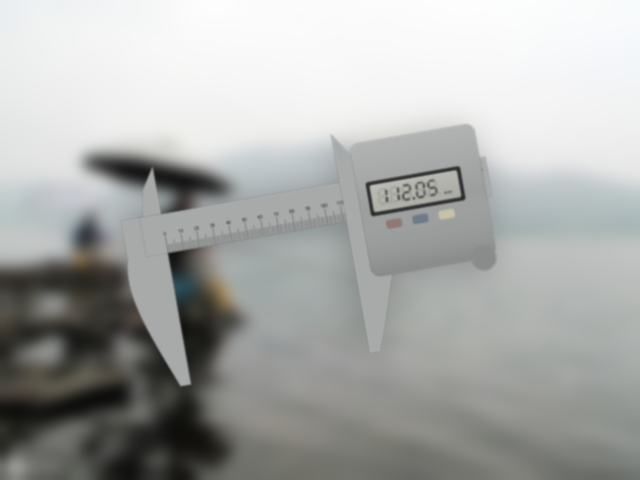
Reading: value=112.05 unit=mm
